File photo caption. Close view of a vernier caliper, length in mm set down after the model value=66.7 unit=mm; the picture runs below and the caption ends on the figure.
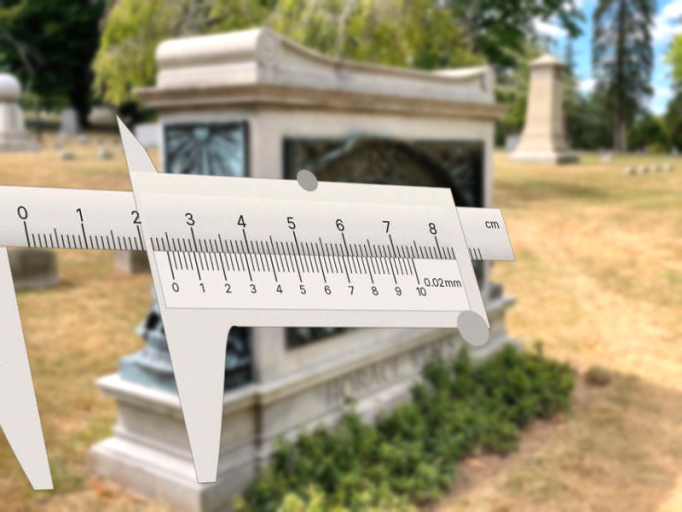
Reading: value=24.5 unit=mm
